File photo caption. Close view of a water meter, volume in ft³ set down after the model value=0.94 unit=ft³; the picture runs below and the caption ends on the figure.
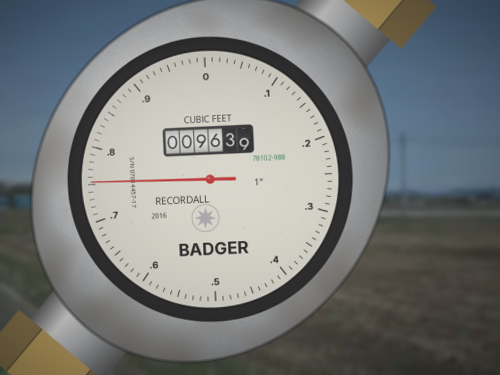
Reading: value=9638.75 unit=ft³
